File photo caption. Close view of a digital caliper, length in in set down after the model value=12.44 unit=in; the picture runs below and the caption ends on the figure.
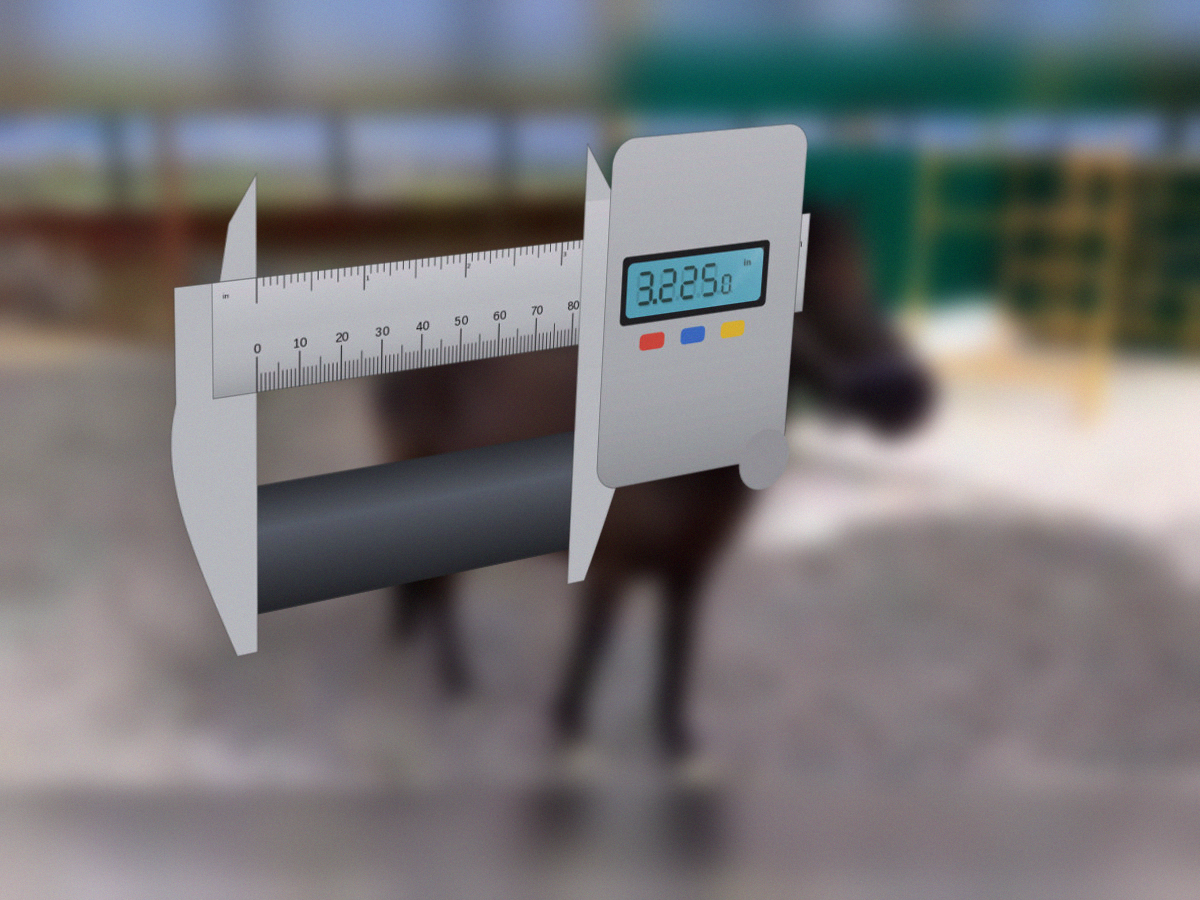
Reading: value=3.2250 unit=in
